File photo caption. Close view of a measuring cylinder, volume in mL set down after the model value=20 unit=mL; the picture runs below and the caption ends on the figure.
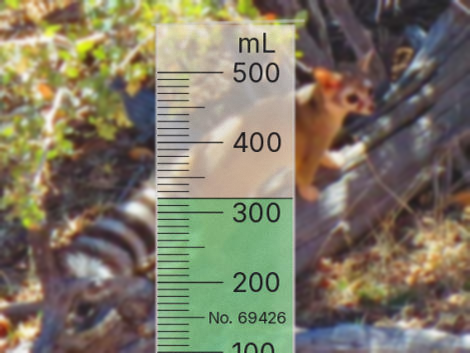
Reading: value=320 unit=mL
